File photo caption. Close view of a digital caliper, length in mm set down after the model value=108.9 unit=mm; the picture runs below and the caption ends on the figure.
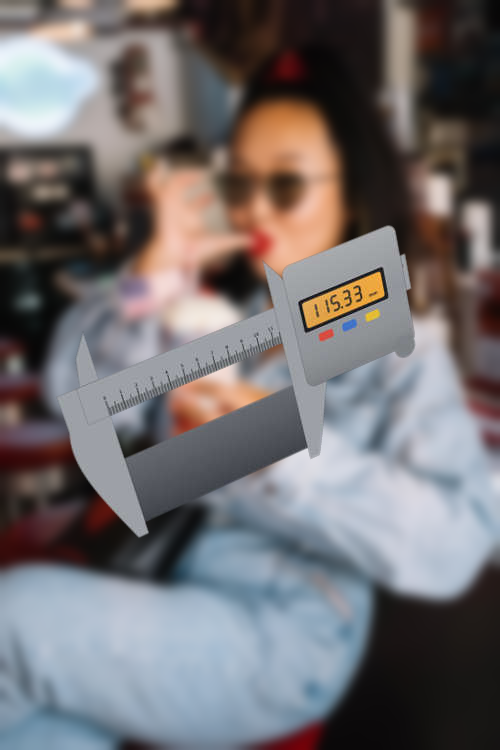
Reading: value=115.33 unit=mm
